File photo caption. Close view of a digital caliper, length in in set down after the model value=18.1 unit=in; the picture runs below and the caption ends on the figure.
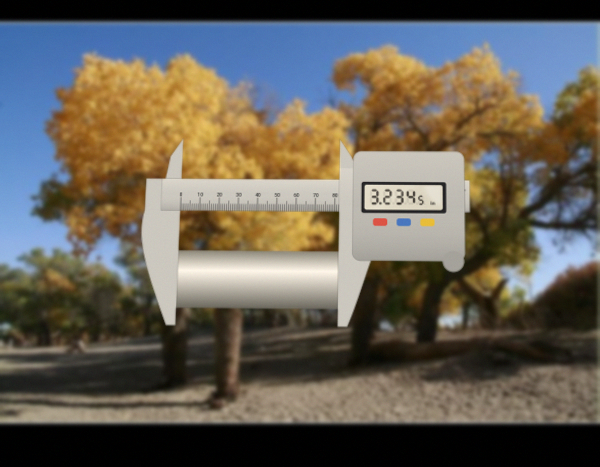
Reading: value=3.2345 unit=in
